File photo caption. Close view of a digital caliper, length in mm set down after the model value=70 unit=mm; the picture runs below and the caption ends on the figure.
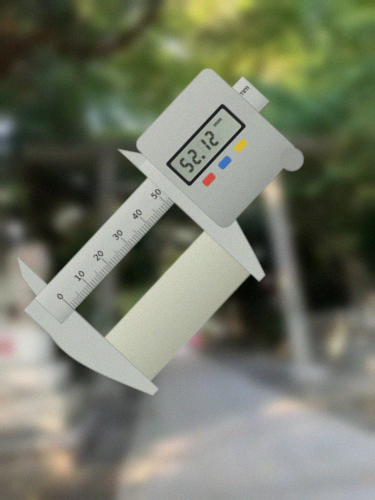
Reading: value=52.12 unit=mm
